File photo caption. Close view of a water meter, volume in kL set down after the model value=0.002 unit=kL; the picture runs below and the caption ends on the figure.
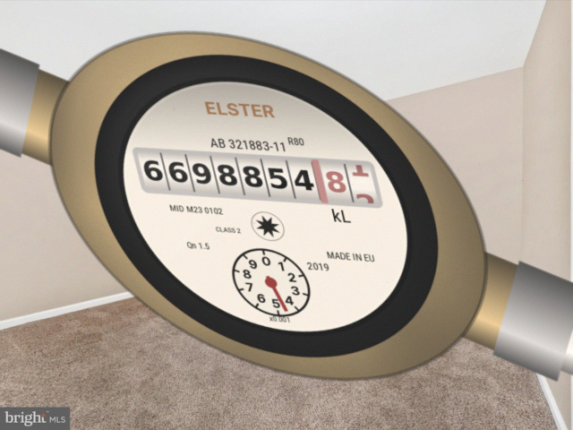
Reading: value=6698854.814 unit=kL
